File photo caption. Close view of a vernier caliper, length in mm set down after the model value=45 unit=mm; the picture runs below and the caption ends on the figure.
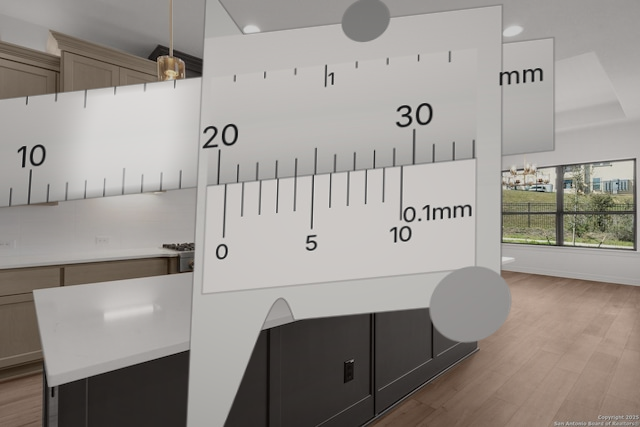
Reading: value=20.4 unit=mm
